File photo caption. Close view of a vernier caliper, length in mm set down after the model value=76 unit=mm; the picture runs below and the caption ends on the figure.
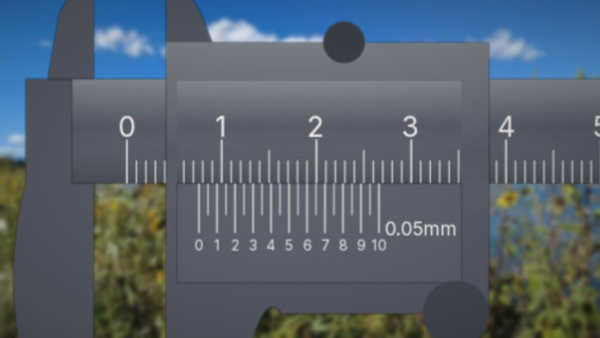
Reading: value=7.6 unit=mm
